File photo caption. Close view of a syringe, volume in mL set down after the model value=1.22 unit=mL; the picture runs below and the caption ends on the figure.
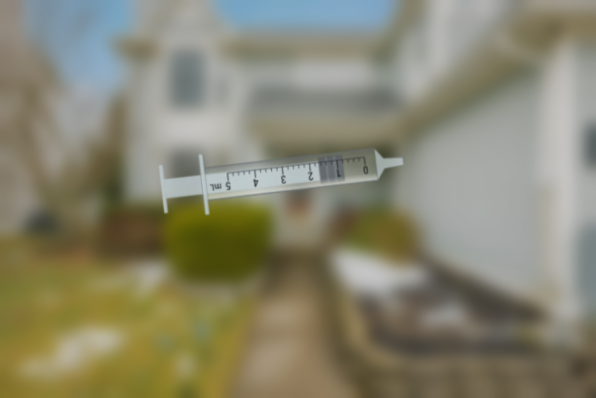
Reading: value=0.8 unit=mL
